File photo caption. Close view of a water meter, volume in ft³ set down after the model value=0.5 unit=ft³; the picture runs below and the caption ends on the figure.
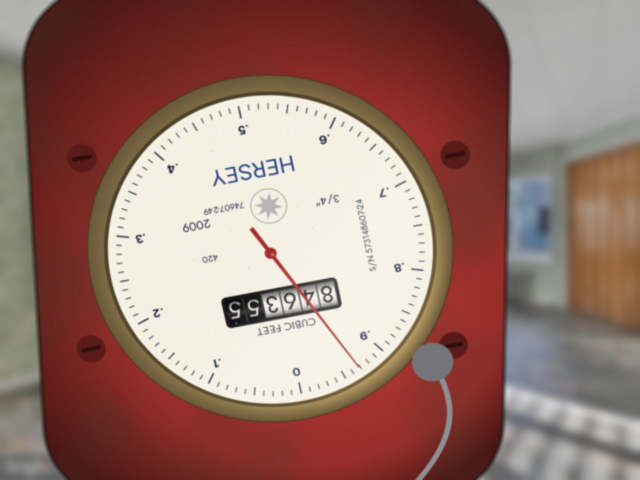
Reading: value=846354.93 unit=ft³
